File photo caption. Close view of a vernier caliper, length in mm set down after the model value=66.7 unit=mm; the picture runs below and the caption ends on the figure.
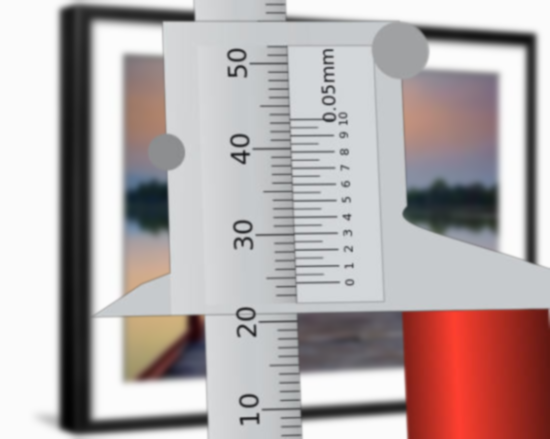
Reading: value=24.4 unit=mm
